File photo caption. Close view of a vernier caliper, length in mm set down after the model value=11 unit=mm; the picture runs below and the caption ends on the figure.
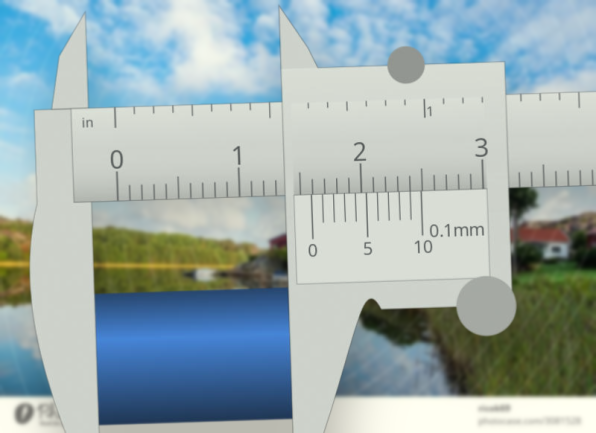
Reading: value=15.9 unit=mm
